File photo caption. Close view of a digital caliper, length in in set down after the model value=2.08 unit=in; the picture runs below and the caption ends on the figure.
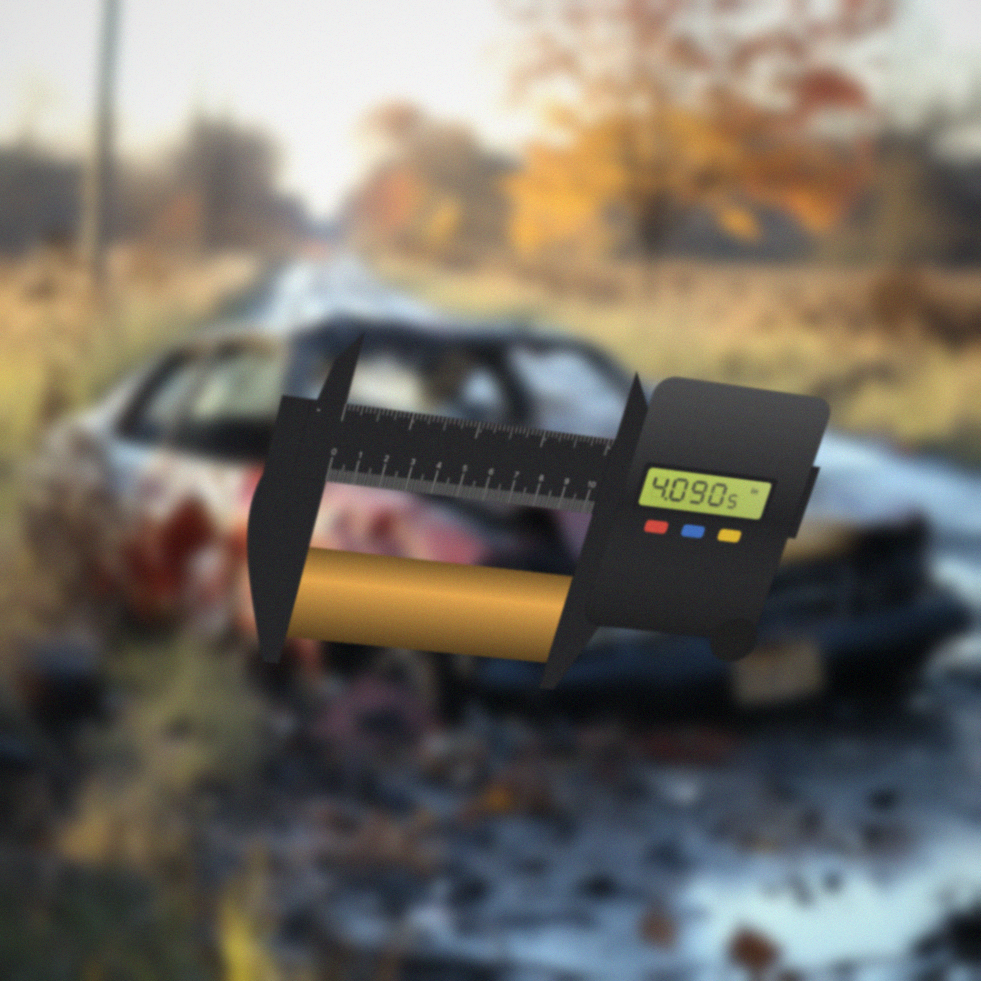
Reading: value=4.0905 unit=in
